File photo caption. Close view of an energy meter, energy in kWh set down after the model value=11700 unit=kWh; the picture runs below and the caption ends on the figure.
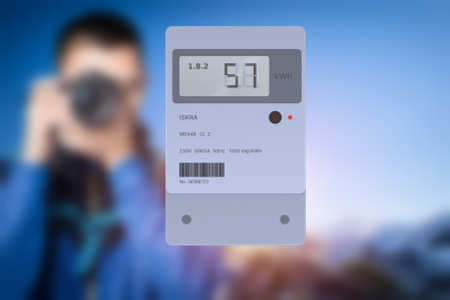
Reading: value=57 unit=kWh
